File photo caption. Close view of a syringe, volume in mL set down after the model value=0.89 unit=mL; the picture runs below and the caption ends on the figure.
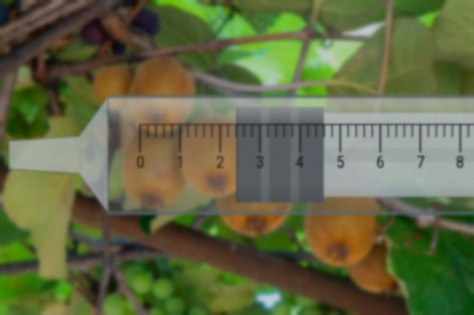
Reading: value=2.4 unit=mL
